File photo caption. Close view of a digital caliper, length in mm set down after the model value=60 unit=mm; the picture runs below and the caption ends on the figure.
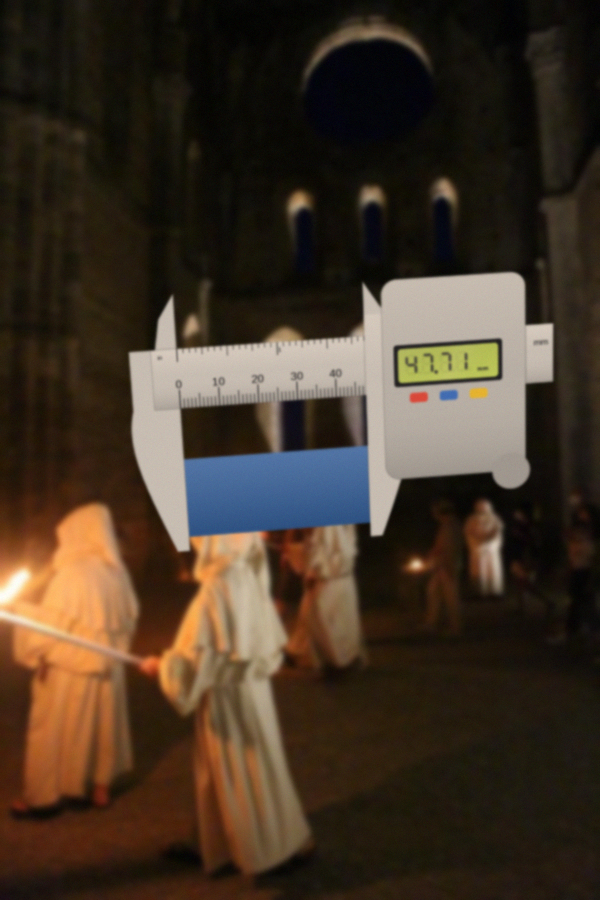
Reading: value=47.71 unit=mm
